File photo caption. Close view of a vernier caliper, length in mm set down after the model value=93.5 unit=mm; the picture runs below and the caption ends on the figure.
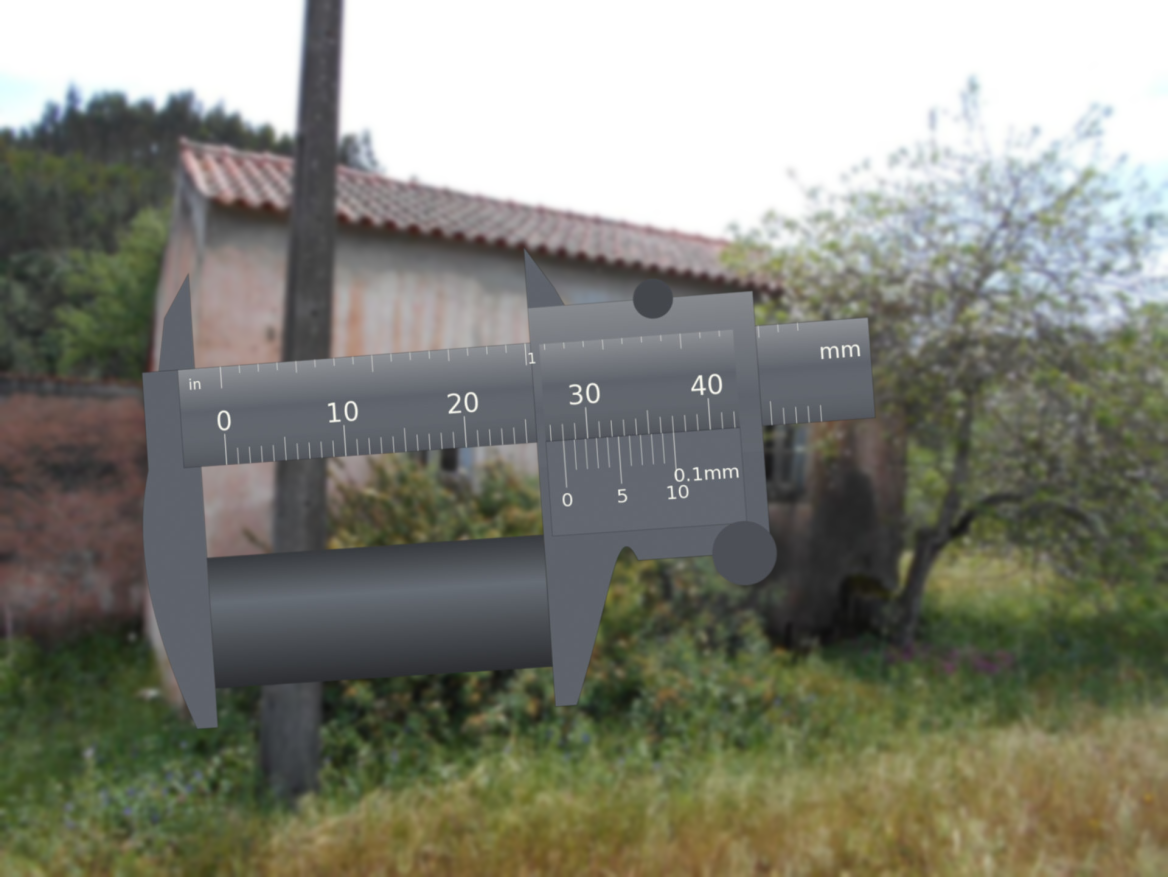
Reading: value=28.0 unit=mm
